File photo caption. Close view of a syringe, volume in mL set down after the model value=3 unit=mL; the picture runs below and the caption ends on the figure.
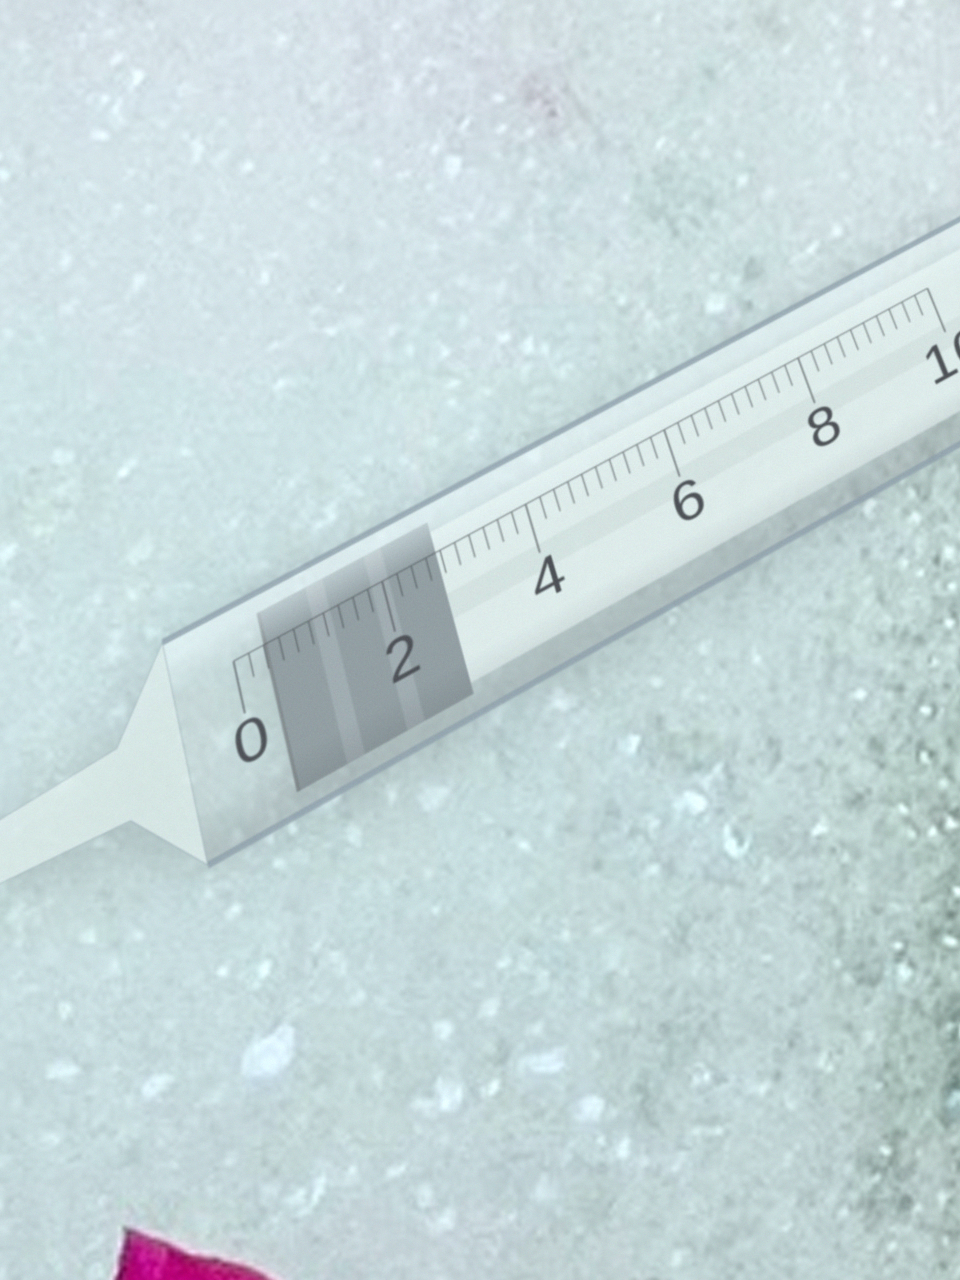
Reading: value=0.4 unit=mL
